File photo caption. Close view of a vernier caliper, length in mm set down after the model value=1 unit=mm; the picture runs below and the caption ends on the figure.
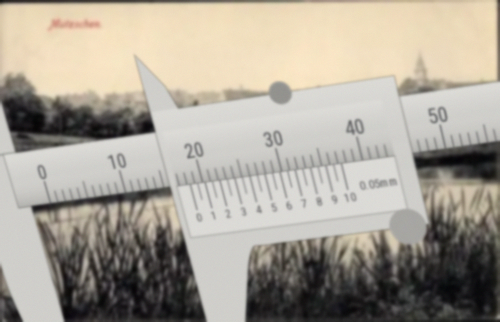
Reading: value=18.4 unit=mm
